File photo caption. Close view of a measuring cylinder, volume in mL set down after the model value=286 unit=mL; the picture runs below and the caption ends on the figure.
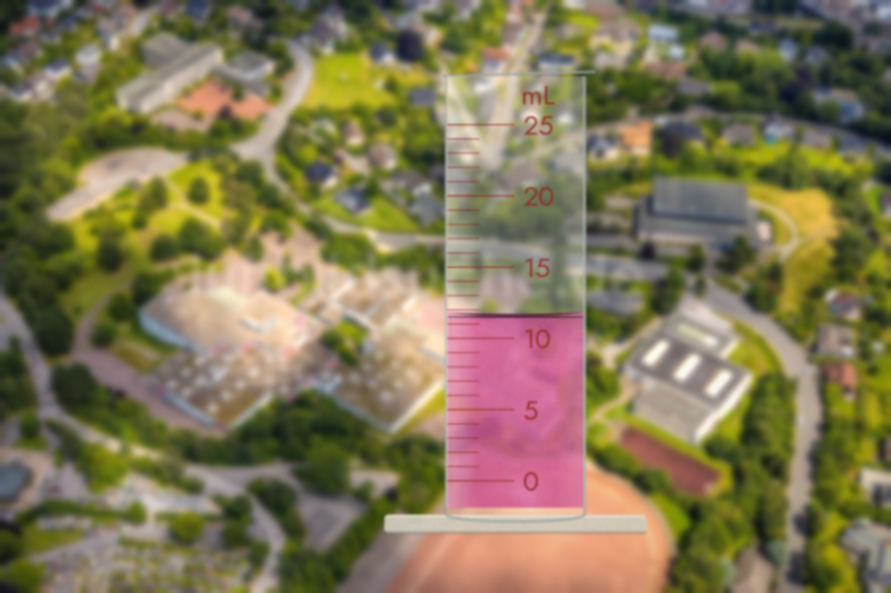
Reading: value=11.5 unit=mL
